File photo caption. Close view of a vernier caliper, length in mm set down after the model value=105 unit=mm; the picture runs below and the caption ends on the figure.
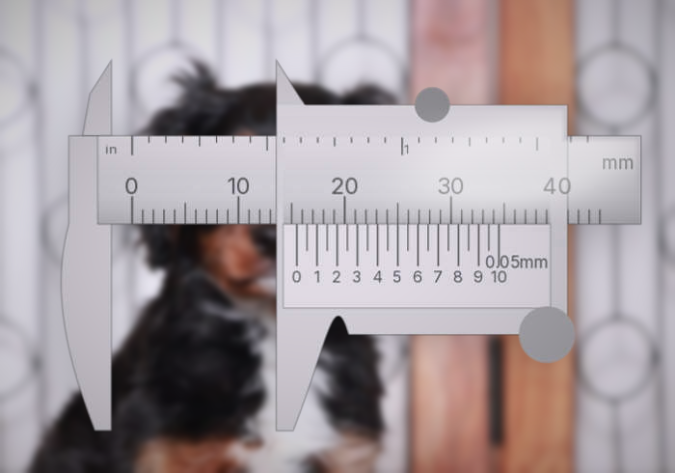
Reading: value=15.5 unit=mm
